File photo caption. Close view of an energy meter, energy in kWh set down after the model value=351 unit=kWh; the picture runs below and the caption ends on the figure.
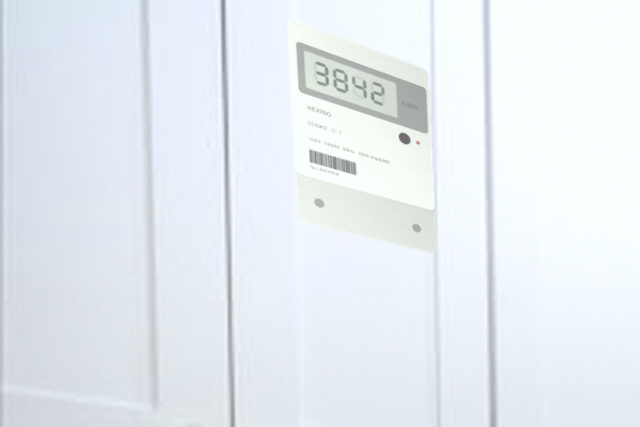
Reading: value=3842 unit=kWh
